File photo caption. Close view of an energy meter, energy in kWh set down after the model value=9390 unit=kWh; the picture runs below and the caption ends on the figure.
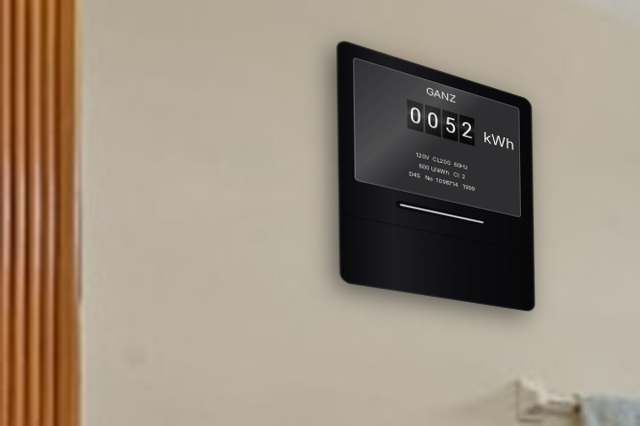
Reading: value=52 unit=kWh
